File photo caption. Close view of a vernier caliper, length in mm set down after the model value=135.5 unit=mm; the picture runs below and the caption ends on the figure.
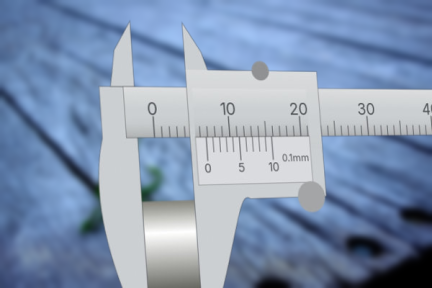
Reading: value=6.8 unit=mm
